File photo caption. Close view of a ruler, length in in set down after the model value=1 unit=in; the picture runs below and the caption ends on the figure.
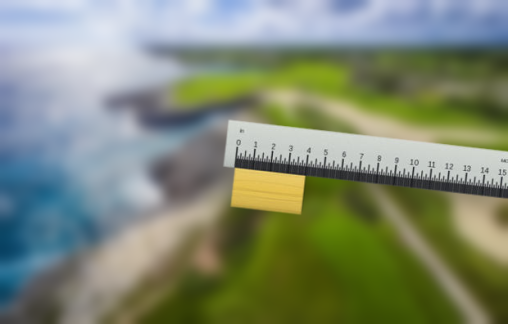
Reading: value=4 unit=in
